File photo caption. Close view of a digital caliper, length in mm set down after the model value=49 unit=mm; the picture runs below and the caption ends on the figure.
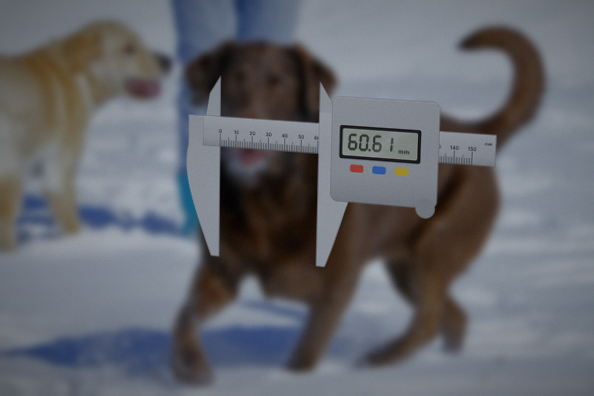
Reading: value=60.61 unit=mm
